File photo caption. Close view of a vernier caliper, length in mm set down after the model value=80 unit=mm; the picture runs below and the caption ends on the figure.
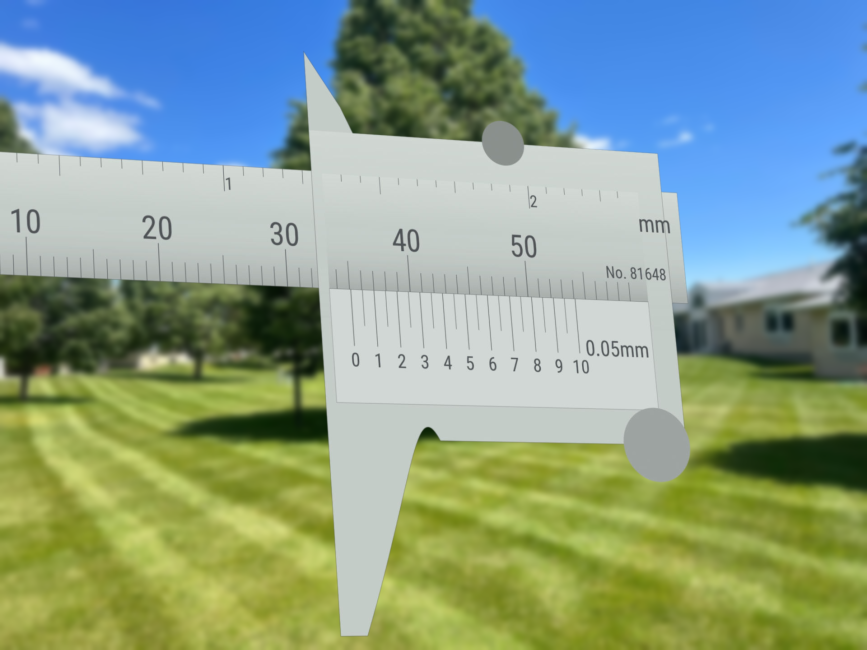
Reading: value=35.1 unit=mm
